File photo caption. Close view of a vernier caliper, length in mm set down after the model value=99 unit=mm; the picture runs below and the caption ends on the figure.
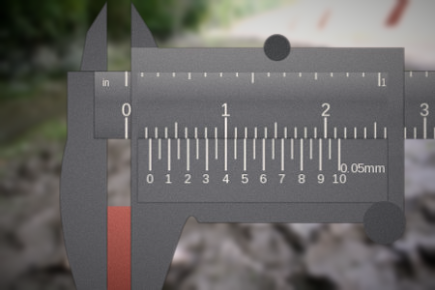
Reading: value=2.4 unit=mm
